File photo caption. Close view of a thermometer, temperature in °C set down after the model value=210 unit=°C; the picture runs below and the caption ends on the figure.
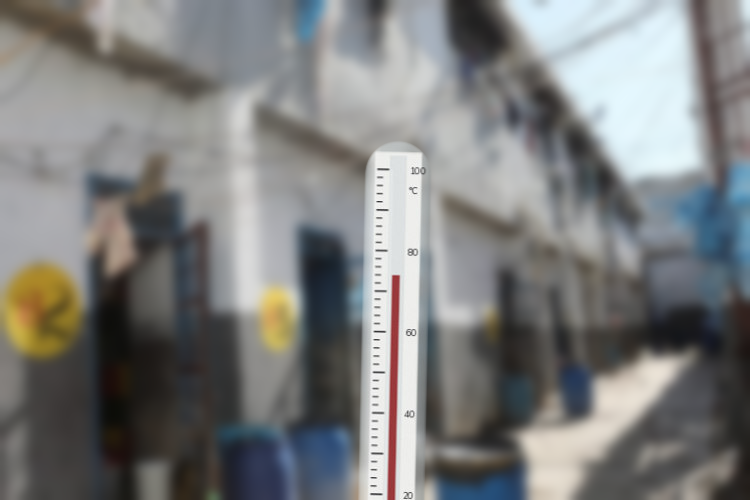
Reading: value=74 unit=°C
